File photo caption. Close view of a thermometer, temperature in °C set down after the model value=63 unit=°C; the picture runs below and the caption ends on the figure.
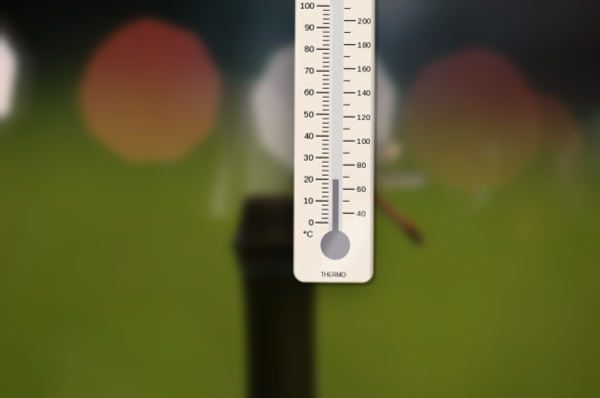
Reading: value=20 unit=°C
